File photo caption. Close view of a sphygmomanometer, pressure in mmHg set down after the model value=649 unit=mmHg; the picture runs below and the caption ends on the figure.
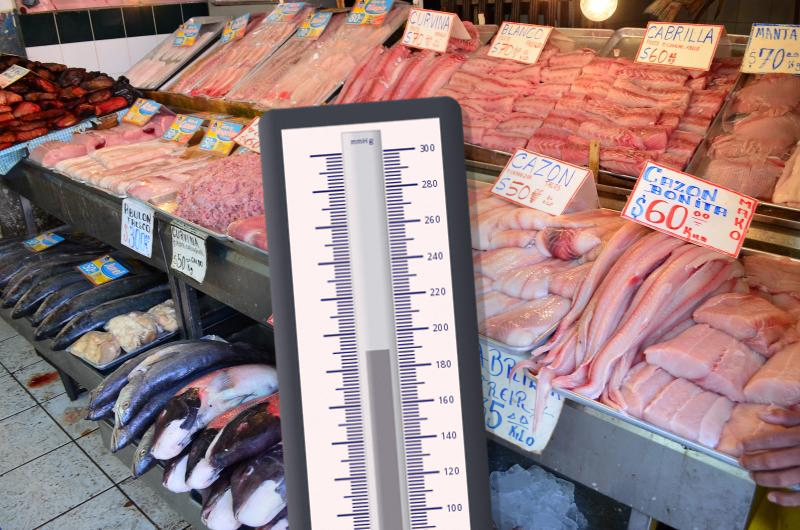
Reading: value=190 unit=mmHg
